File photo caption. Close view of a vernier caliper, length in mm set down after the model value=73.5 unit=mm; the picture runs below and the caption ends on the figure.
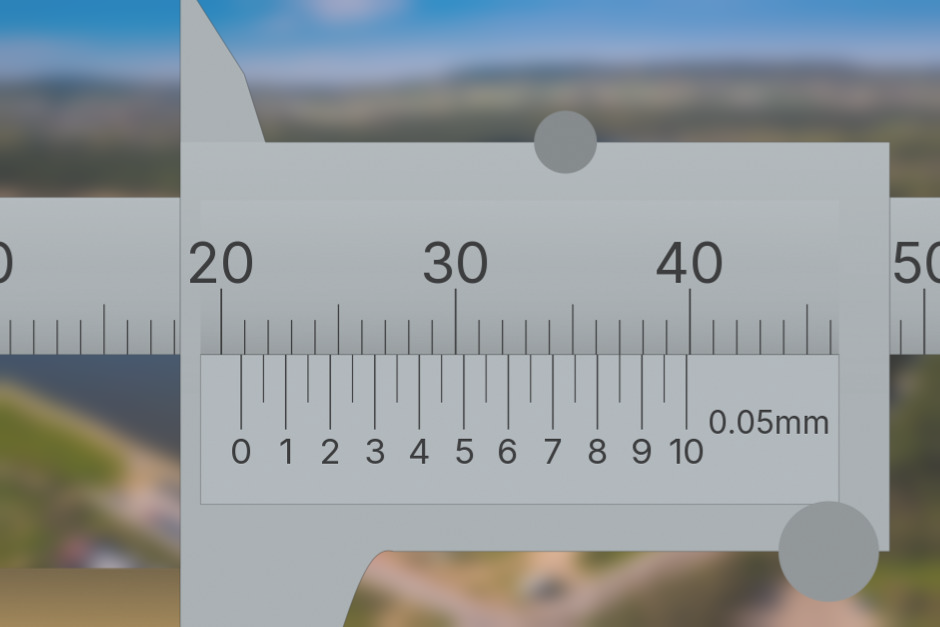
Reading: value=20.85 unit=mm
